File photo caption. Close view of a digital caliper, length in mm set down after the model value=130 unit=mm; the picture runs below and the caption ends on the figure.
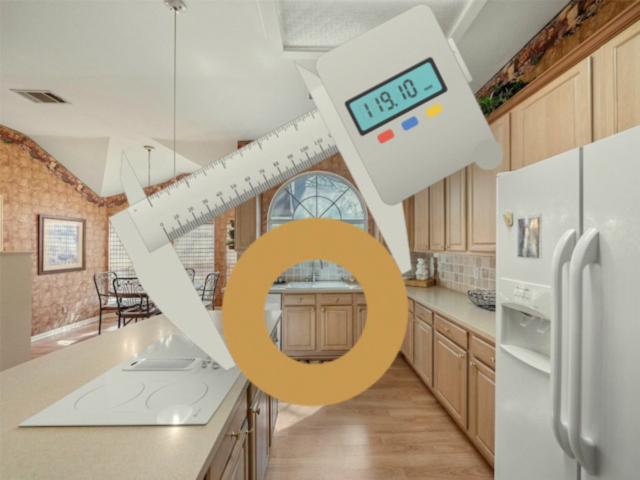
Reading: value=119.10 unit=mm
